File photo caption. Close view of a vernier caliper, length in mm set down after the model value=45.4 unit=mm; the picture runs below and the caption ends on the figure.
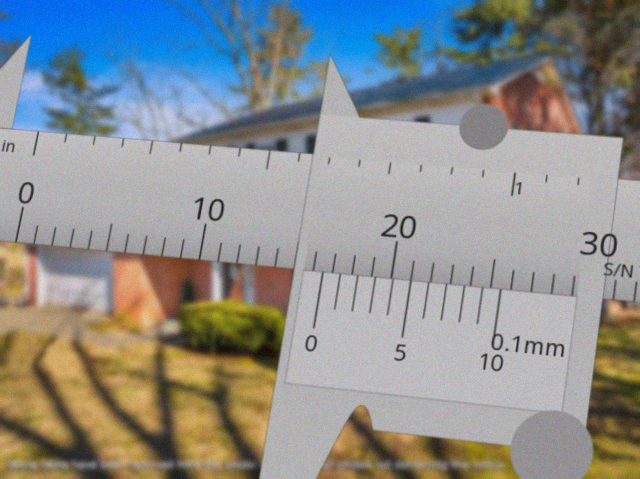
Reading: value=16.5 unit=mm
